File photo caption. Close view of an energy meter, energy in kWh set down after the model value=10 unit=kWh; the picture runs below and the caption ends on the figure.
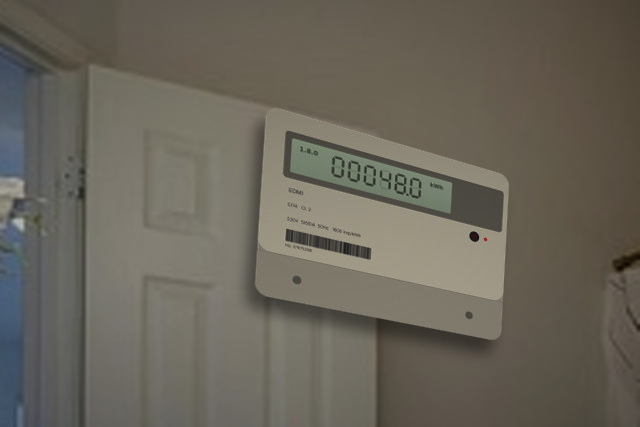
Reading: value=48.0 unit=kWh
